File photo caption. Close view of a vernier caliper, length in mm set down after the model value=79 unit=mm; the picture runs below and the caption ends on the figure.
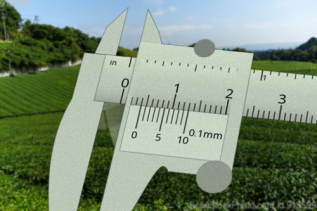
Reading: value=4.0 unit=mm
